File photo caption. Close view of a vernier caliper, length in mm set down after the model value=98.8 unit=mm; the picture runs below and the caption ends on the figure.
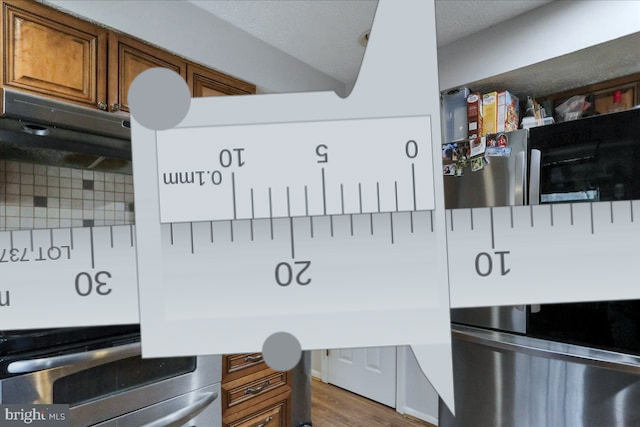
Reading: value=13.8 unit=mm
